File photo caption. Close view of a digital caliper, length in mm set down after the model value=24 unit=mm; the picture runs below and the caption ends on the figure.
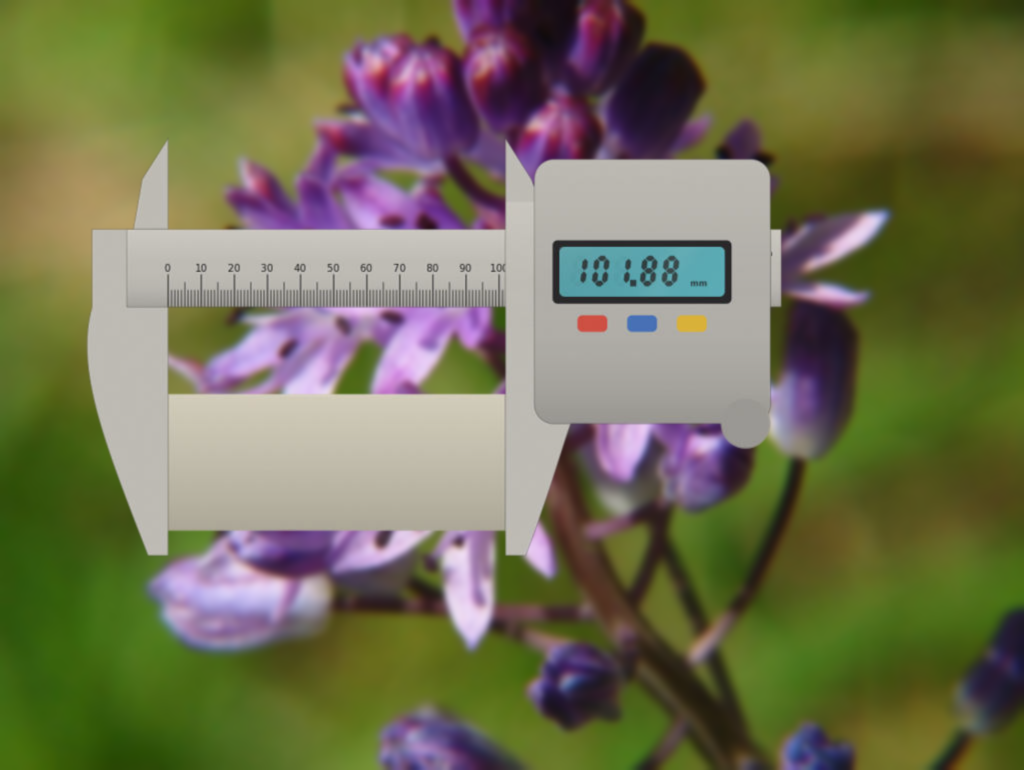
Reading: value=101.88 unit=mm
